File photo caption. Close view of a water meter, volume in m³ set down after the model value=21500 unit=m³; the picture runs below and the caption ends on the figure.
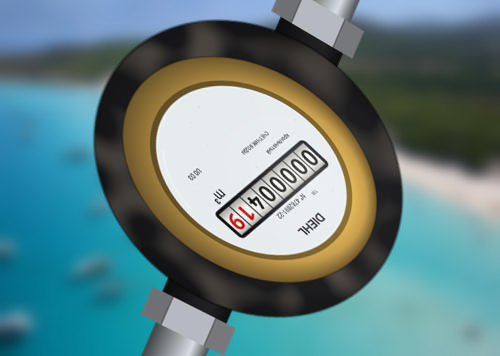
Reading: value=4.19 unit=m³
